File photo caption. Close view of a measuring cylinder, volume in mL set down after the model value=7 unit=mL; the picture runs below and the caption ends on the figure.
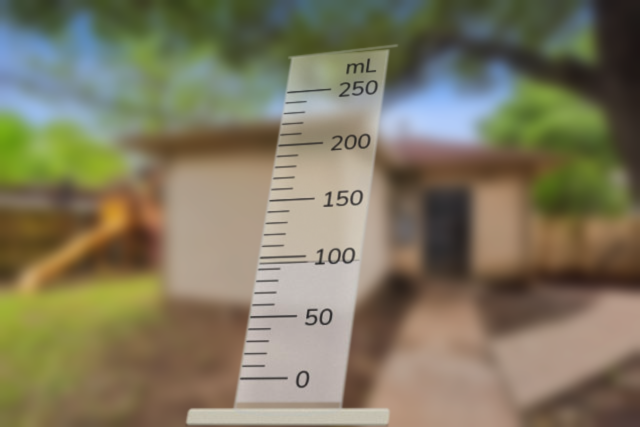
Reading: value=95 unit=mL
